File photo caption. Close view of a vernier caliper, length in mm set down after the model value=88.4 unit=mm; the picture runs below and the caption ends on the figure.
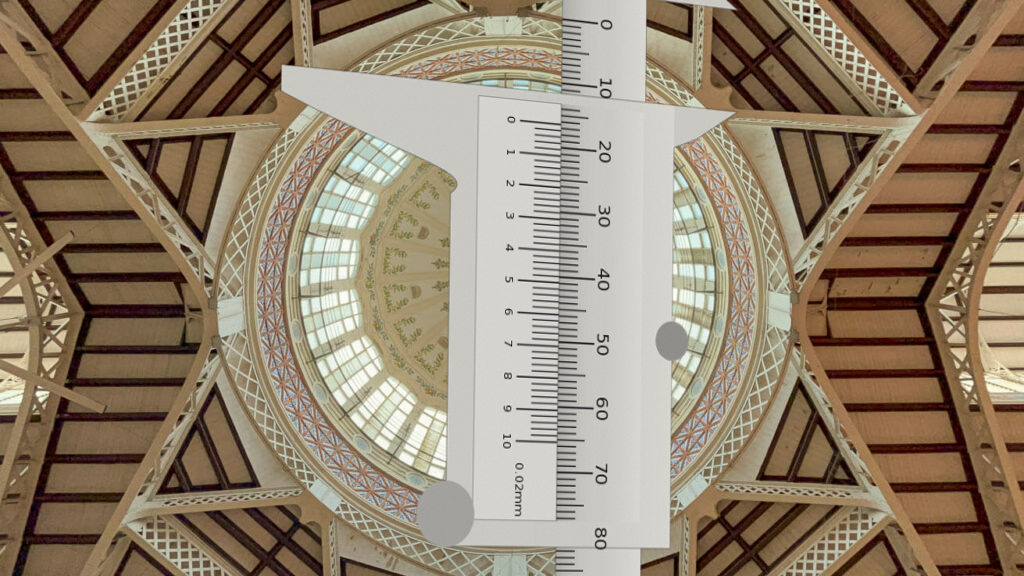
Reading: value=16.4 unit=mm
